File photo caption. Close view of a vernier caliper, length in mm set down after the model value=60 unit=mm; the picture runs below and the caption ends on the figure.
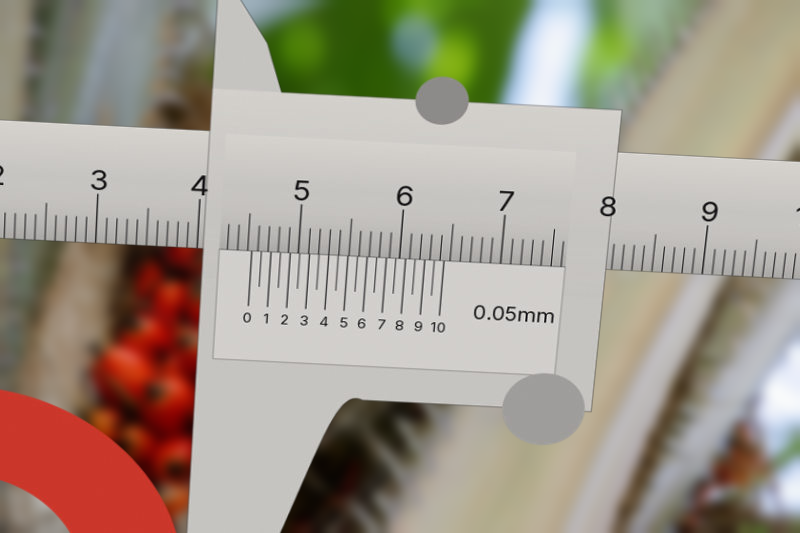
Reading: value=45.4 unit=mm
